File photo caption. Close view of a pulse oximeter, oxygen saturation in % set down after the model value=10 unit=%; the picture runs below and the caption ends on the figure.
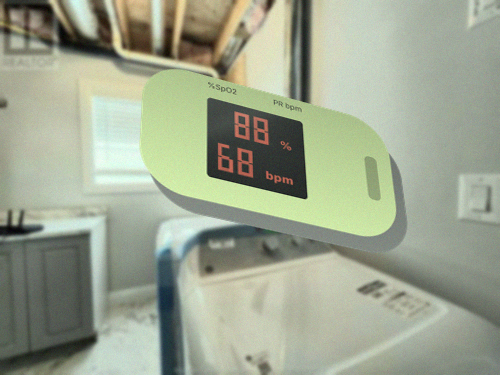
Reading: value=88 unit=%
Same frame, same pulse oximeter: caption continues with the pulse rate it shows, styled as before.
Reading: value=68 unit=bpm
